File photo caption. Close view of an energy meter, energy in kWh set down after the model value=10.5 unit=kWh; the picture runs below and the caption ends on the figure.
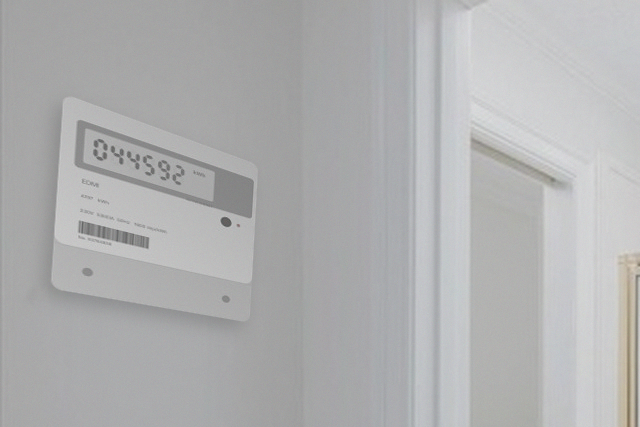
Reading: value=44592 unit=kWh
